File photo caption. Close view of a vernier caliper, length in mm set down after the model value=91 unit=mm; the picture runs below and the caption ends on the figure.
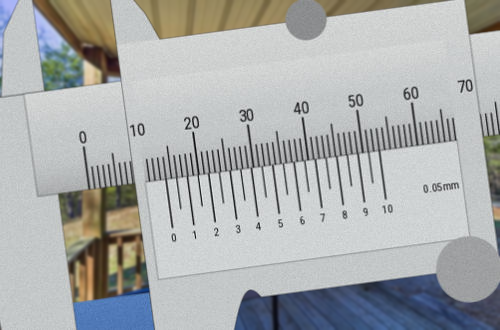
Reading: value=14.0 unit=mm
